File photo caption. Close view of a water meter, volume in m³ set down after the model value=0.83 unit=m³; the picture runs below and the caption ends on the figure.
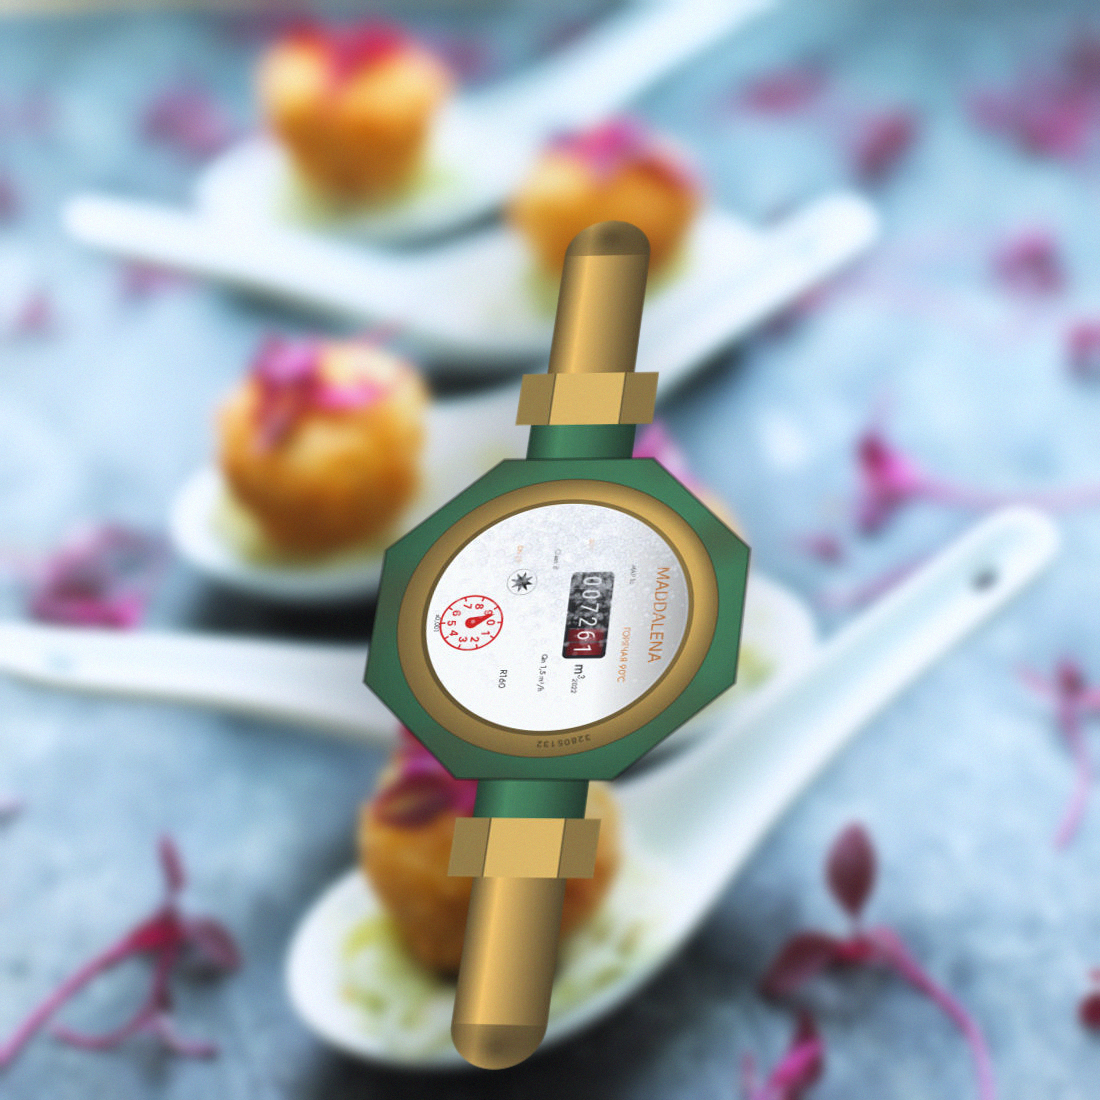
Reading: value=72.609 unit=m³
